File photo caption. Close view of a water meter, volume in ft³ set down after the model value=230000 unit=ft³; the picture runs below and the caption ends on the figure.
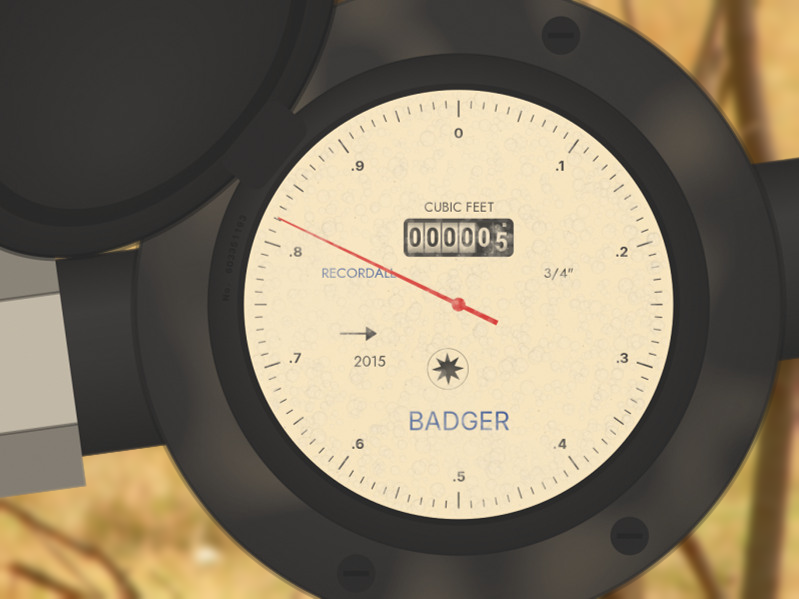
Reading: value=4.82 unit=ft³
